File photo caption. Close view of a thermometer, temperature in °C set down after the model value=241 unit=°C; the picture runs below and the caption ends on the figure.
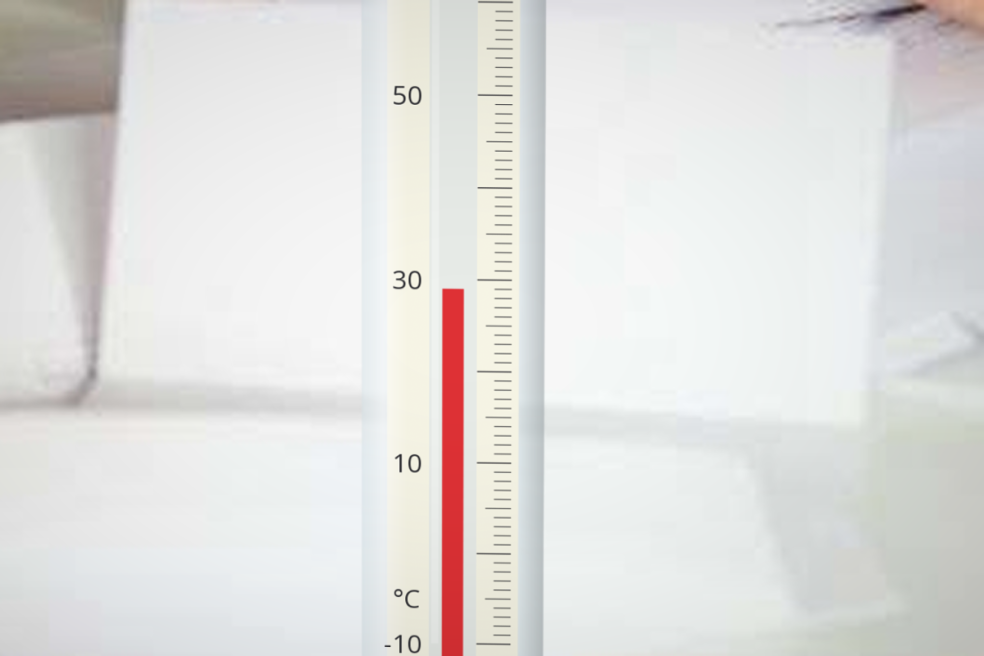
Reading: value=29 unit=°C
